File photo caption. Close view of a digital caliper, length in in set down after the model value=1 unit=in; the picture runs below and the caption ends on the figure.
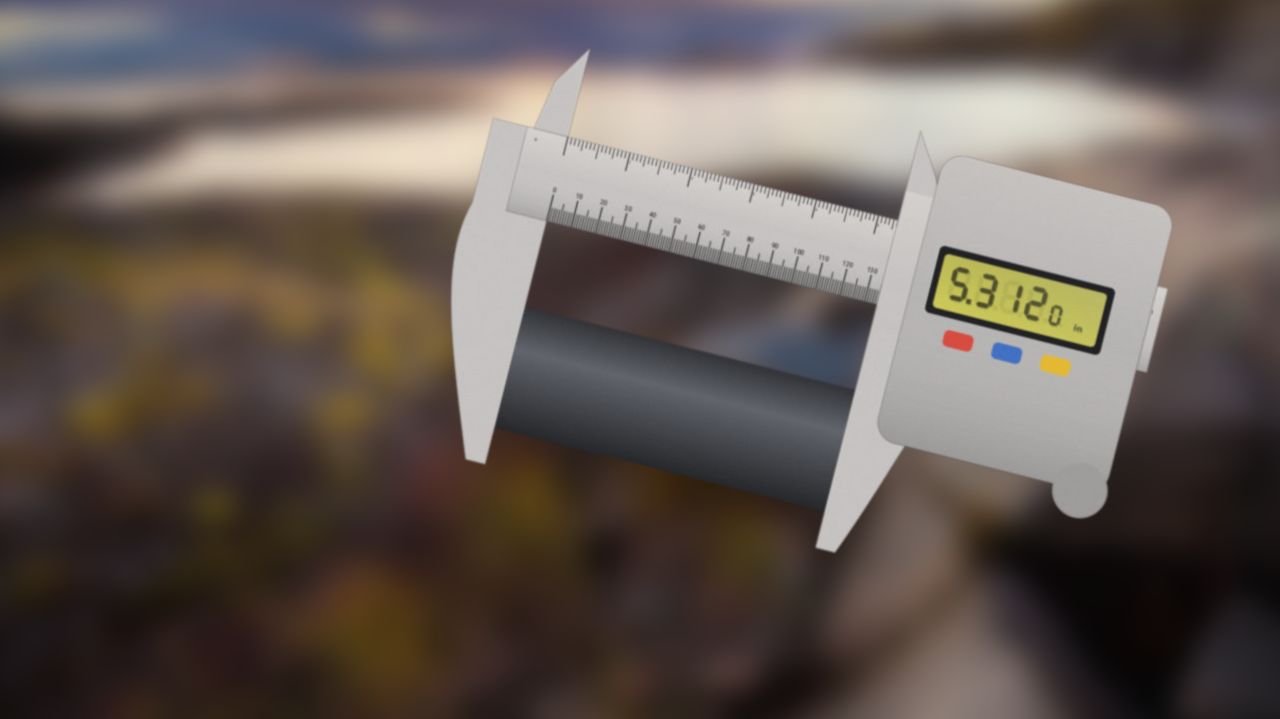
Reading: value=5.3120 unit=in
